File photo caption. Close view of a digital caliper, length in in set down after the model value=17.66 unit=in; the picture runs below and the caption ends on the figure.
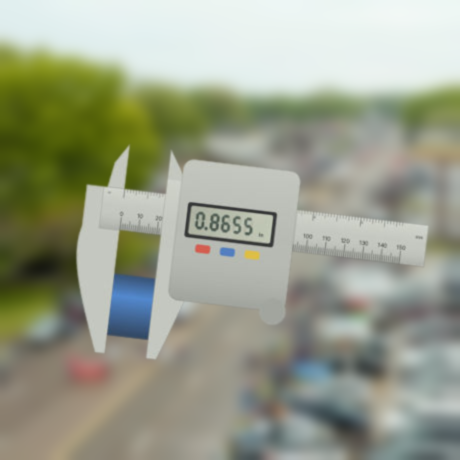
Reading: value=0.8655 unit=in
